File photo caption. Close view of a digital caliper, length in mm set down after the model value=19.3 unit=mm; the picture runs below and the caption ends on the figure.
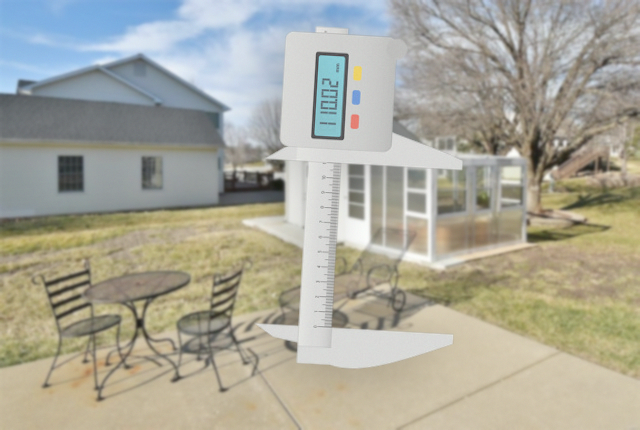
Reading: value=110.02 unit=mm
